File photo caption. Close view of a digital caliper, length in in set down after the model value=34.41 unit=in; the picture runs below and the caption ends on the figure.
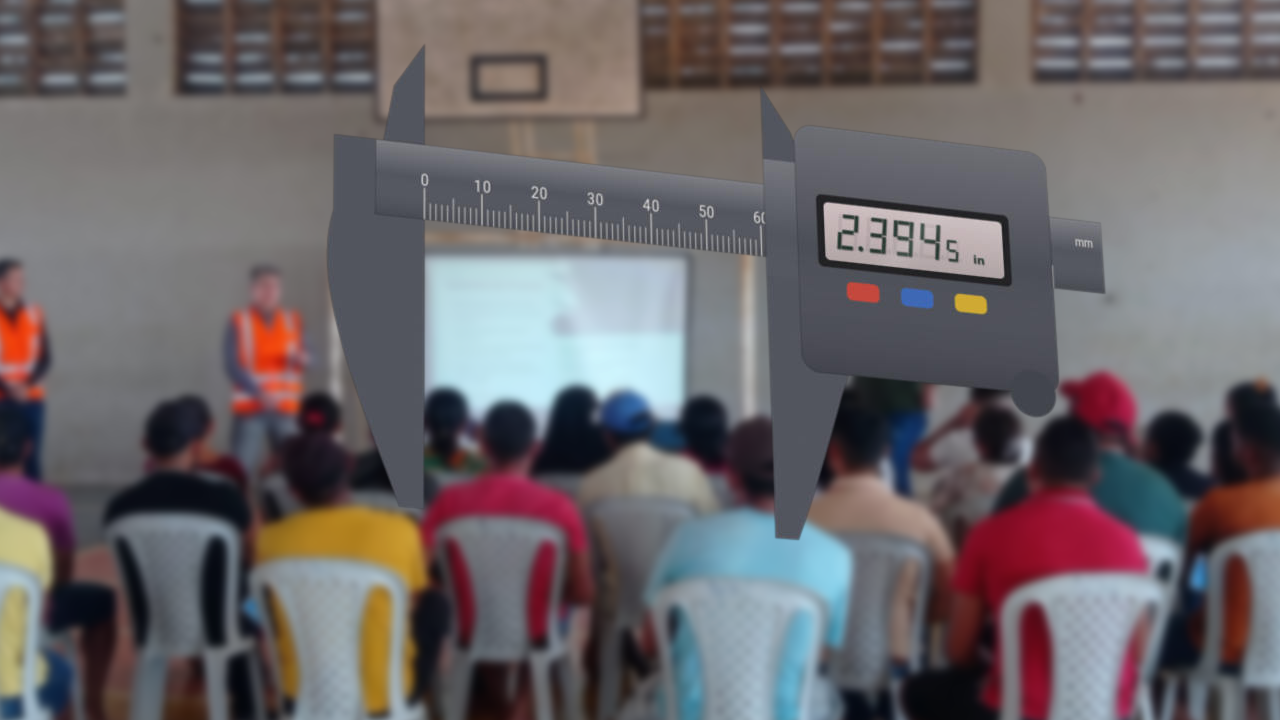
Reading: value=2.3945 unit=in
